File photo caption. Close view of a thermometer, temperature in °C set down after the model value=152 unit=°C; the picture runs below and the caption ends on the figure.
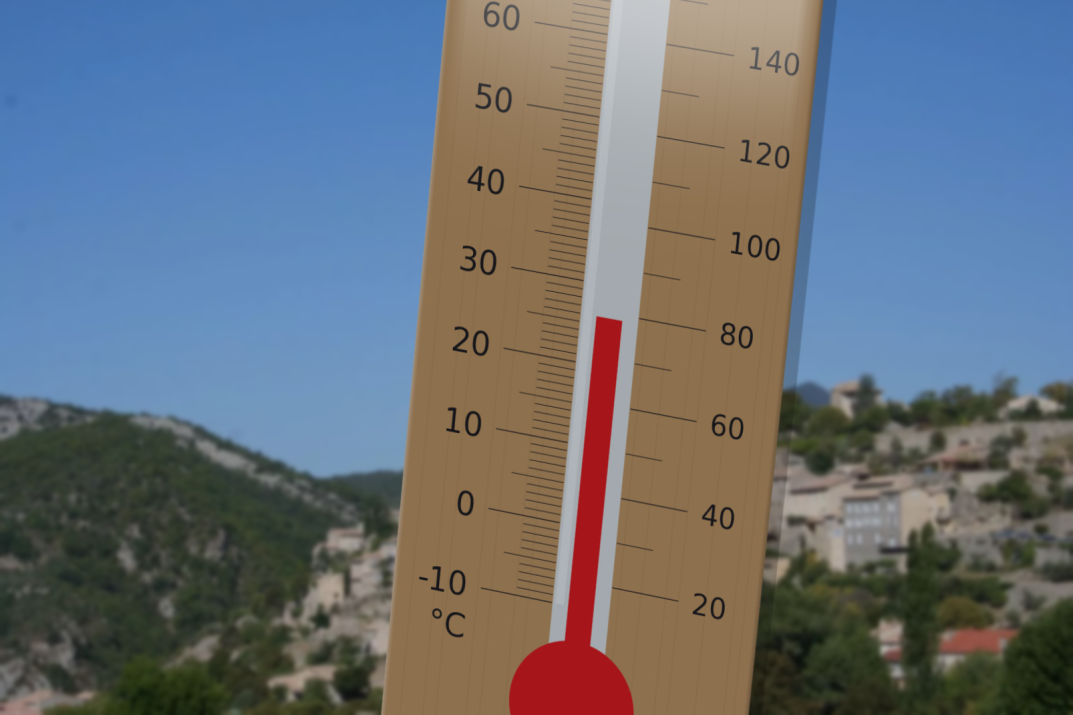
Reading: value=26 unit=°C
